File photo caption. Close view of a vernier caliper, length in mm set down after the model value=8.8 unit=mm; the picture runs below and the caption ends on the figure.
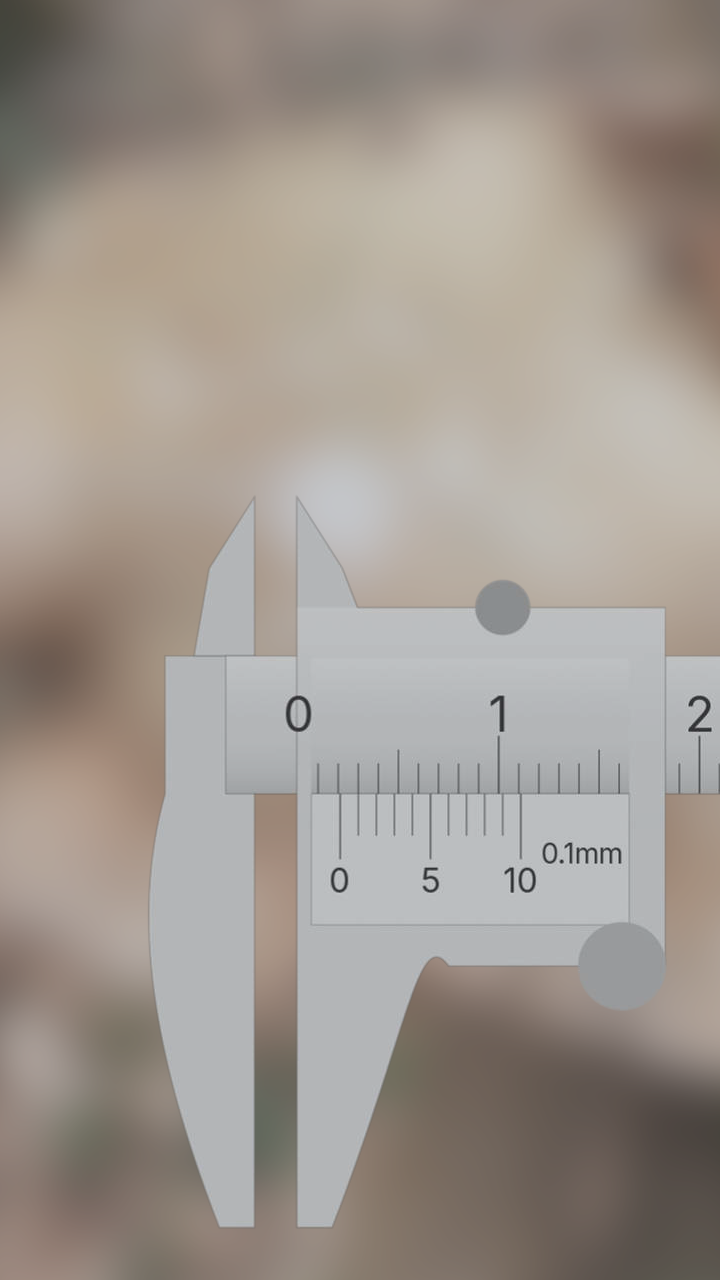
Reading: value=2.1 unit=mm
